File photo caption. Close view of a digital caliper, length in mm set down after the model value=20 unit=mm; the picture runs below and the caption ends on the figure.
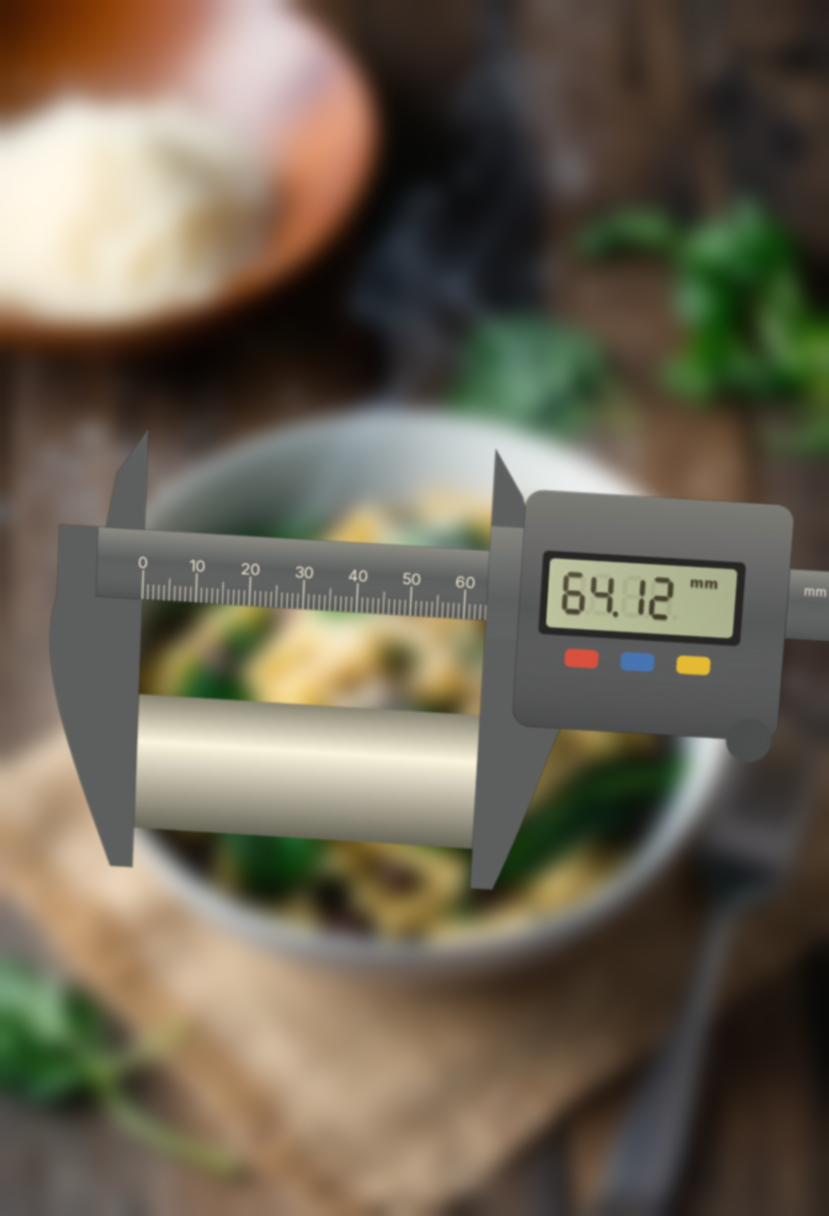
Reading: value=64.12 unit=mm
